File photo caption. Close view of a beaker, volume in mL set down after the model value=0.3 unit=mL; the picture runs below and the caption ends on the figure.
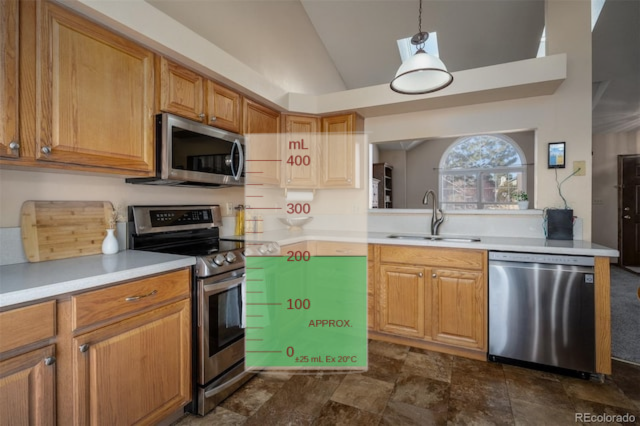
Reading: value=200 unit=mL
